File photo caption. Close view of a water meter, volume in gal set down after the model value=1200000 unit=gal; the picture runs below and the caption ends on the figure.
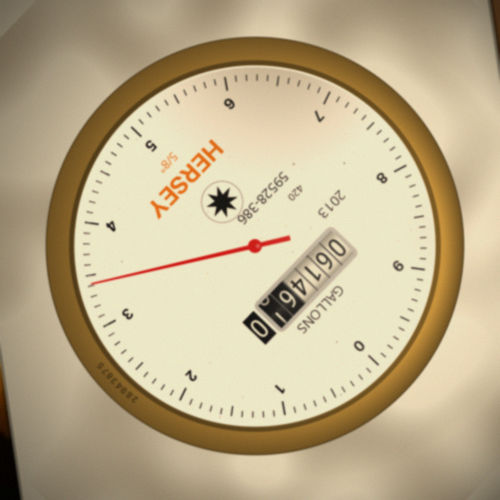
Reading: value=614613.4 unit=gal
